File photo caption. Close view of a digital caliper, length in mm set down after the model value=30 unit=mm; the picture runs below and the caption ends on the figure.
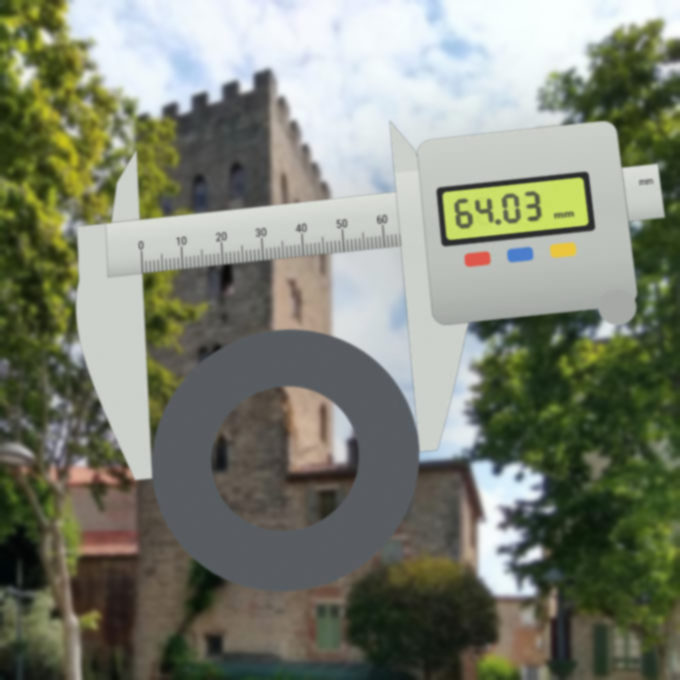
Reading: value=64.03 unit=mm
